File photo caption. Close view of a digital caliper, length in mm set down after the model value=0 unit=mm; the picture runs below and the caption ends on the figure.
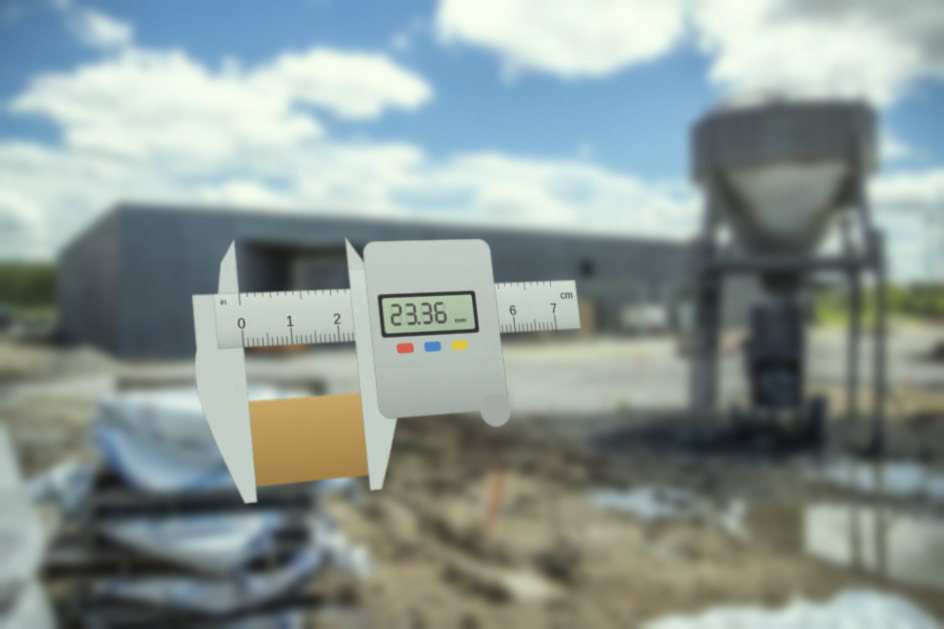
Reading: value=23.36 unit=mm
